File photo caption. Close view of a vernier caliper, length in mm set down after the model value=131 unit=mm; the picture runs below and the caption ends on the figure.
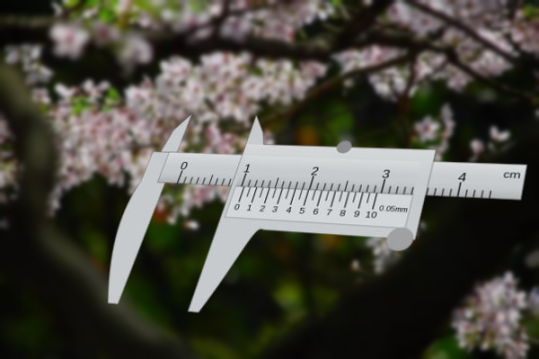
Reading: value=10.4 unit=mm
